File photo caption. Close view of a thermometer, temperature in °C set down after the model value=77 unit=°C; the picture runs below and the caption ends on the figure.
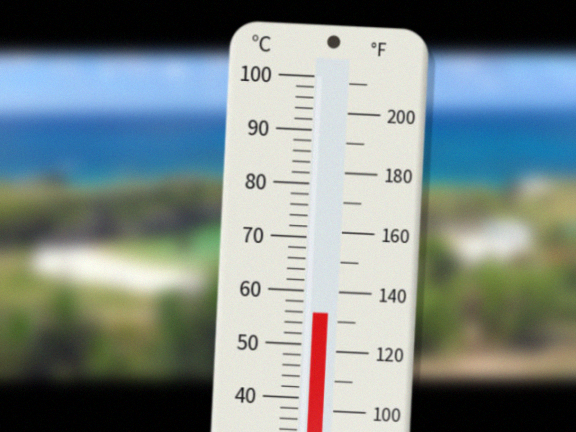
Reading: value=56 unit=°C
